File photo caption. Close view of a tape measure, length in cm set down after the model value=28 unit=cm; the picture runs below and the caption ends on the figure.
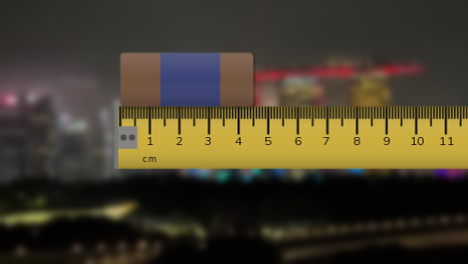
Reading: value=4.5 unit=cm
